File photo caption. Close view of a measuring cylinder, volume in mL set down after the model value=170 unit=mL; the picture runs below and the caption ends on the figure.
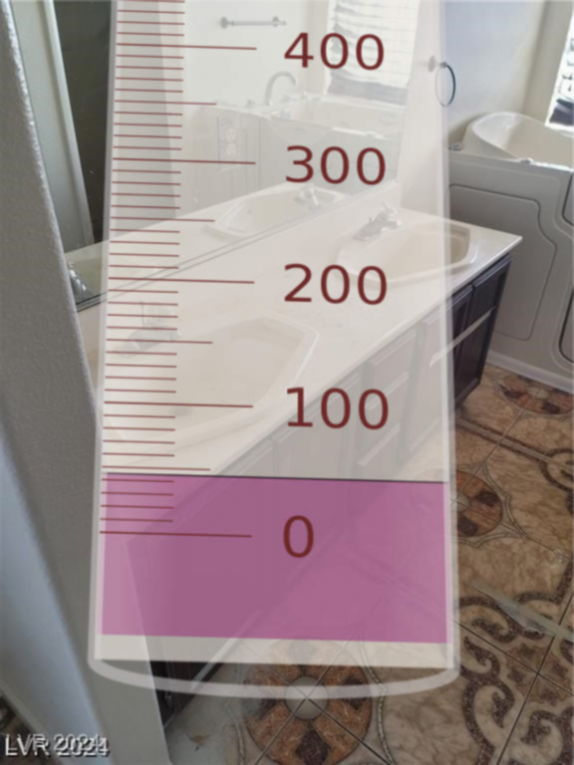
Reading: value=45 unit=mL
